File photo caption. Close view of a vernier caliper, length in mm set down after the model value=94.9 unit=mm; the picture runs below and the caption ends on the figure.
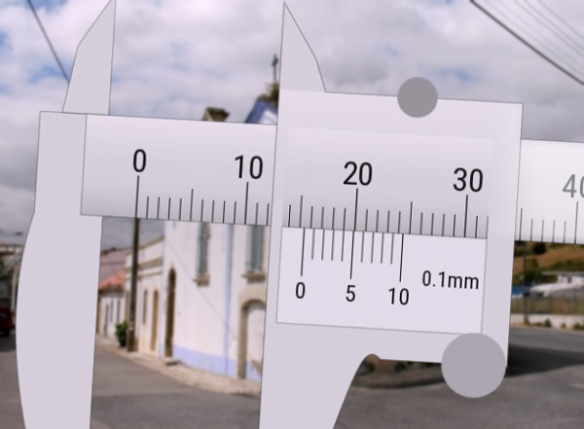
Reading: value=15.4 unit=mm
